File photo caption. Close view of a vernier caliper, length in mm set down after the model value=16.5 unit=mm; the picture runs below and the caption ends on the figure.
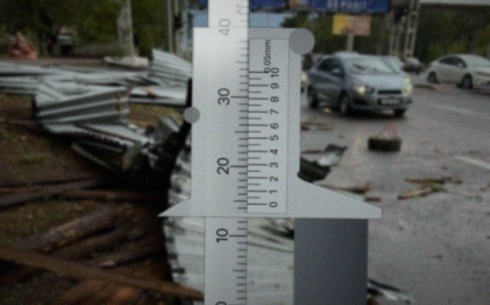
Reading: value=14.6 unit=mm
